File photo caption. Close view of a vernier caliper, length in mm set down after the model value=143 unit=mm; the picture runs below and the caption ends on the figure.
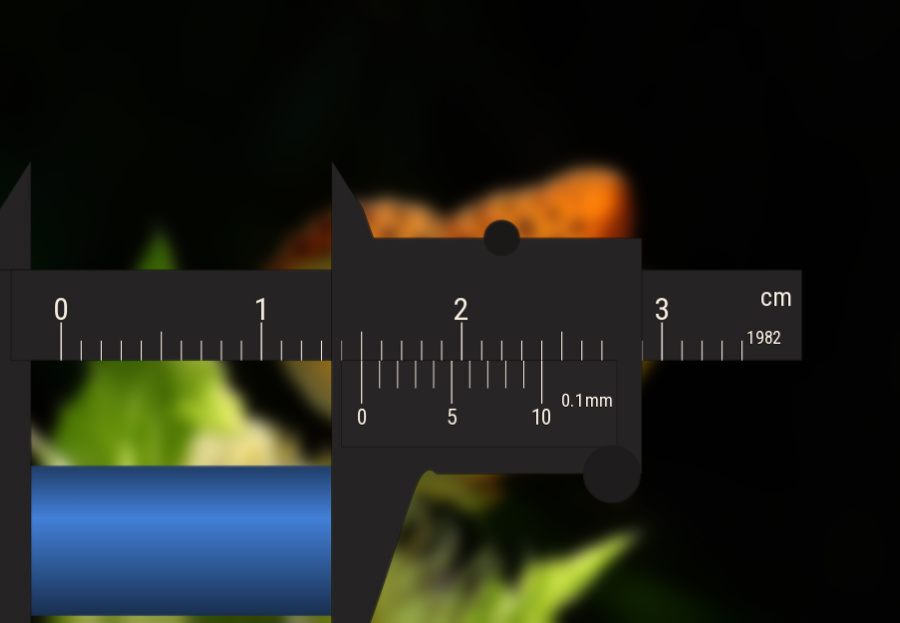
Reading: value=15.0 unit=mm
